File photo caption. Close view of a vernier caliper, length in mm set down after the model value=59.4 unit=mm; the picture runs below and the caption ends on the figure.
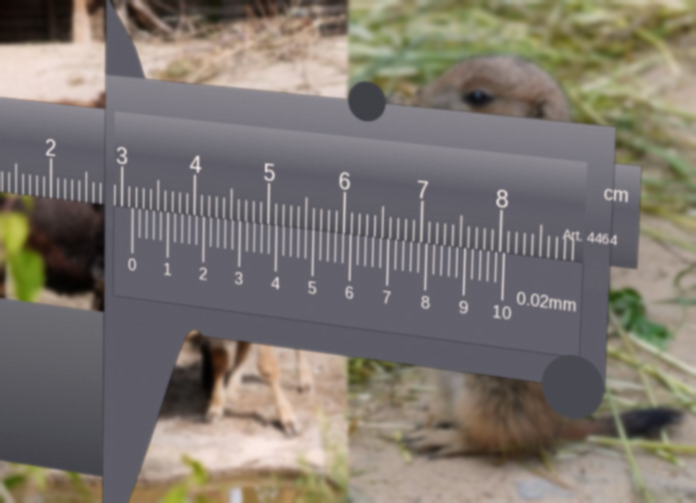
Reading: value=31.5 unit=mm
